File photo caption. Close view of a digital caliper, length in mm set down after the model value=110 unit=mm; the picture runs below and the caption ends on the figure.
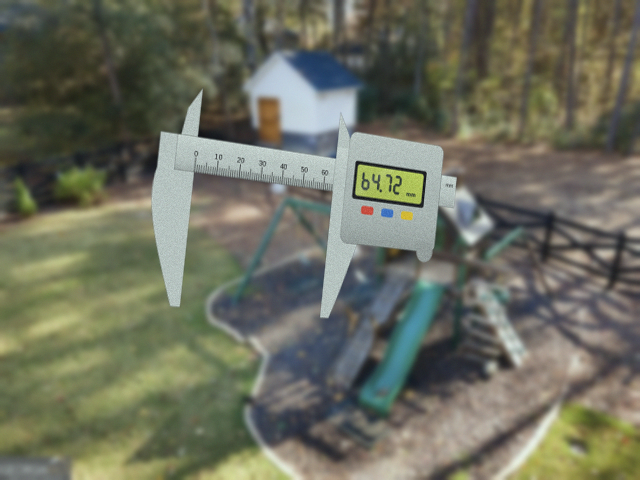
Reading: value=64.72 unit=mm
